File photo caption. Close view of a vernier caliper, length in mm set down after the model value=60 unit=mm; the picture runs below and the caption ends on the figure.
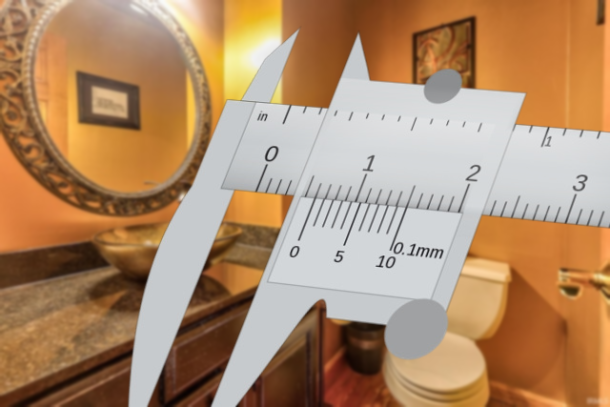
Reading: value=6.0 unit=mm
